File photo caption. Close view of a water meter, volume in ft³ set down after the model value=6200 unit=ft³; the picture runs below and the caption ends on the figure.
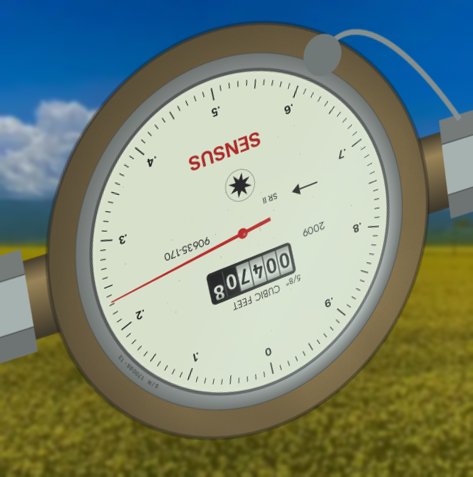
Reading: value=4708.23 unit=ft³
